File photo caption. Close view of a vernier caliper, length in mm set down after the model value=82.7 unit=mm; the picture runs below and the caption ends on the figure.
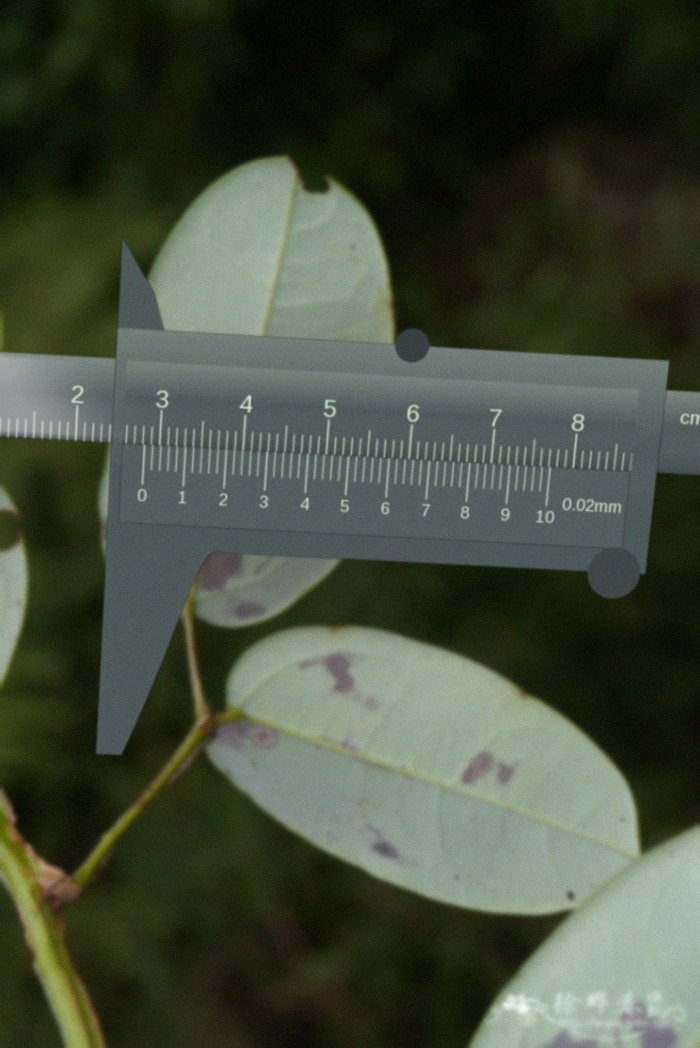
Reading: value=28.2 unit=mm
